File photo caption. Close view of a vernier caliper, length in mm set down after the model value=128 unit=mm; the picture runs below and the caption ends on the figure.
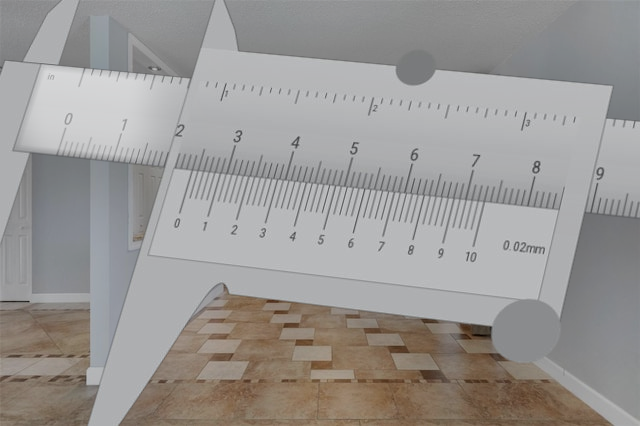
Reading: value=24.0 unit=mm
